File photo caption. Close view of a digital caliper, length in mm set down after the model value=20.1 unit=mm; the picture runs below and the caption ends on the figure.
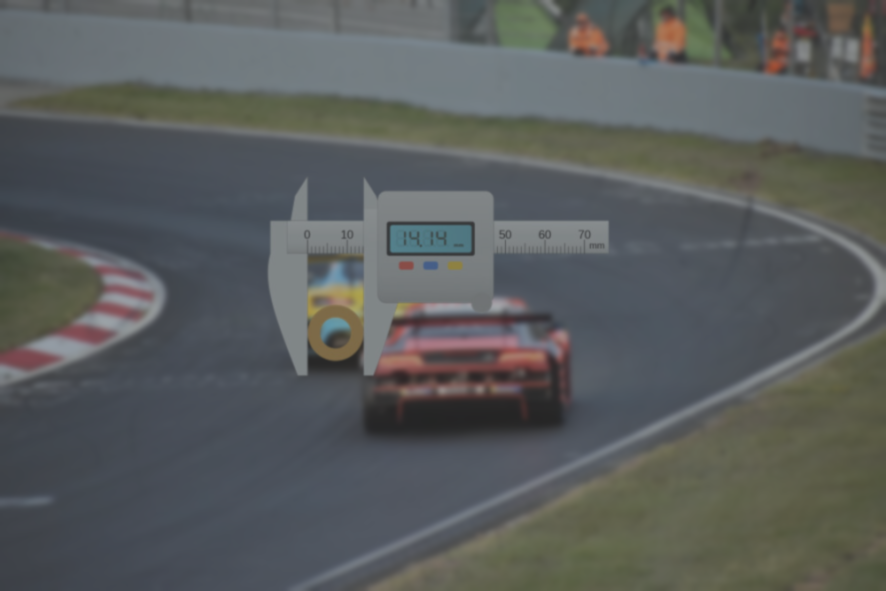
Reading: value=14.14 unit=mm
